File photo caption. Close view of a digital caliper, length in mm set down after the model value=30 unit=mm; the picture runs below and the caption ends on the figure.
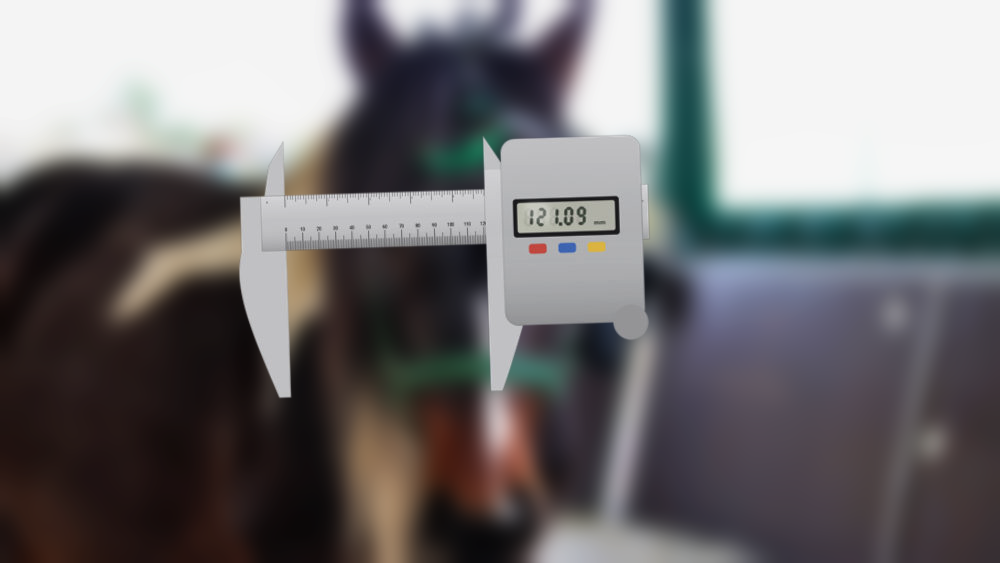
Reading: value=121.09 unit=mm
